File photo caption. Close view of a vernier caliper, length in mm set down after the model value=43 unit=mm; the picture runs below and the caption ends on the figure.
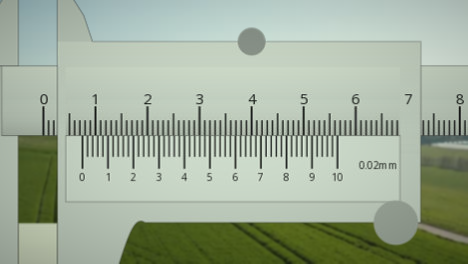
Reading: value=7.5 unit=mm
